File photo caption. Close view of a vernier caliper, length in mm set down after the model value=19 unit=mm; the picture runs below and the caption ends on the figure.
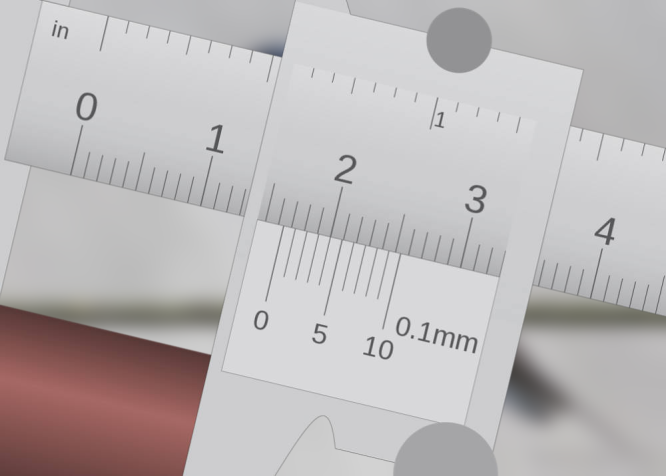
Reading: value=16.4 unit=mm
